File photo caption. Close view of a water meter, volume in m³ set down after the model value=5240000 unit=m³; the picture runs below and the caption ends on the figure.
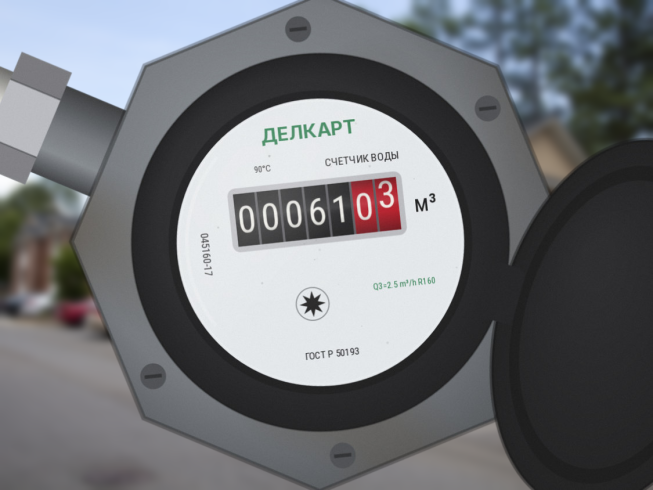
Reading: value=61.03 unit=m³
